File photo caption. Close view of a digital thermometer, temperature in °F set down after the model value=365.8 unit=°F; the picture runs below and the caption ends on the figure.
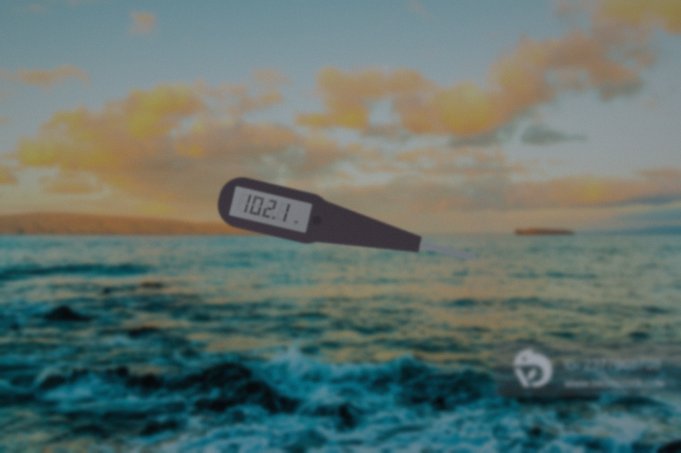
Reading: value=102.1 unit=°F
